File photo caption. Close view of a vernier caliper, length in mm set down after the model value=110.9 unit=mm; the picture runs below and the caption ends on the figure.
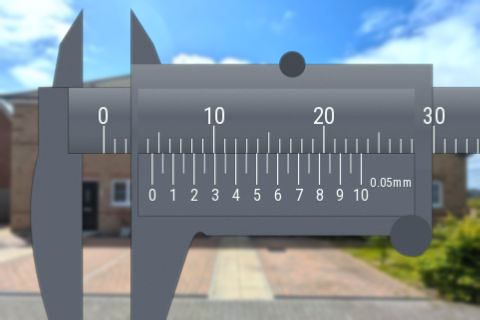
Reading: value=4.4 unit=mm
